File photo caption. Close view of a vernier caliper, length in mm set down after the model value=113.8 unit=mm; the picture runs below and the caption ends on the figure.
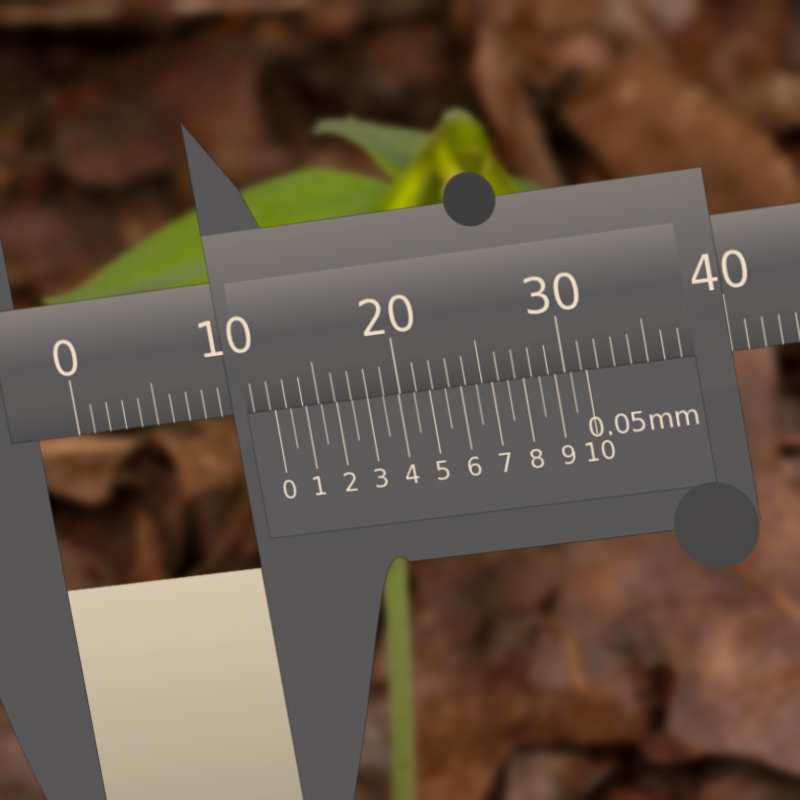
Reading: value=12.3 unit=mm
